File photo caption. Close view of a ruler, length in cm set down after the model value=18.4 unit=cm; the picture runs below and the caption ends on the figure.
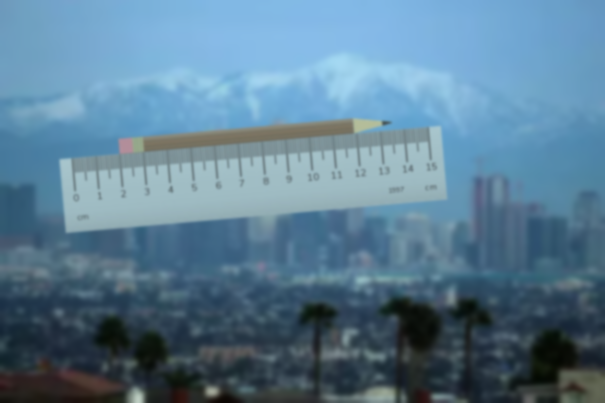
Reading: value=11.5 unit=cm
